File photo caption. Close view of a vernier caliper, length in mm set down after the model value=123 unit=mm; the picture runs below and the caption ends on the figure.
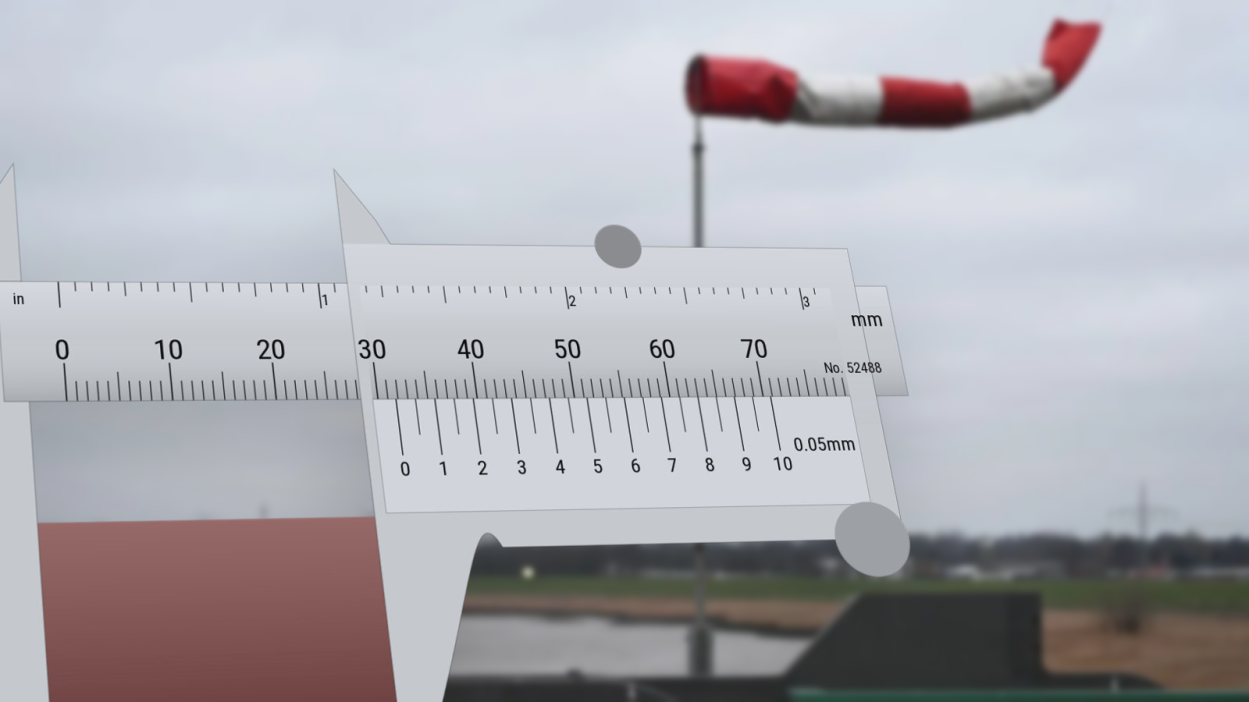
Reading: value=31.8 unit=mm
